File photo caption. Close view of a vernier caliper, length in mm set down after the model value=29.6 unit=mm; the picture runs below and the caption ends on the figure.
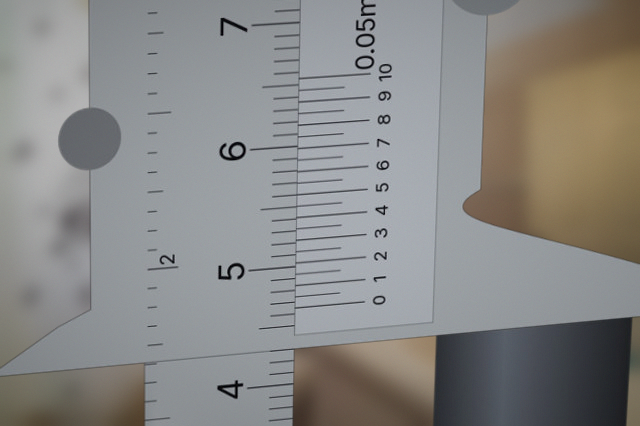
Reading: value=46.5 unit=mm
